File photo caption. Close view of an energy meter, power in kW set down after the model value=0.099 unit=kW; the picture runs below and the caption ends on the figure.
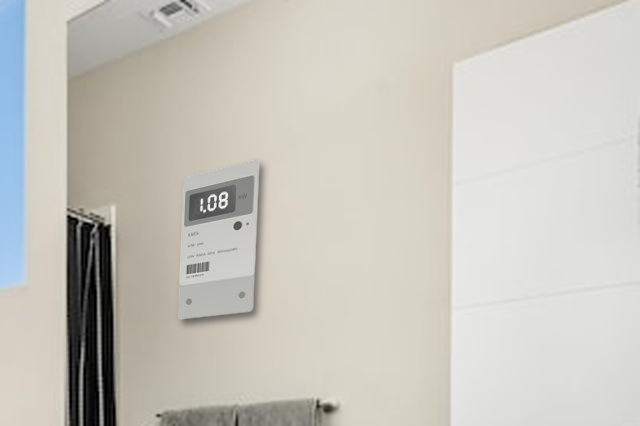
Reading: value=1.08 unit=kW
